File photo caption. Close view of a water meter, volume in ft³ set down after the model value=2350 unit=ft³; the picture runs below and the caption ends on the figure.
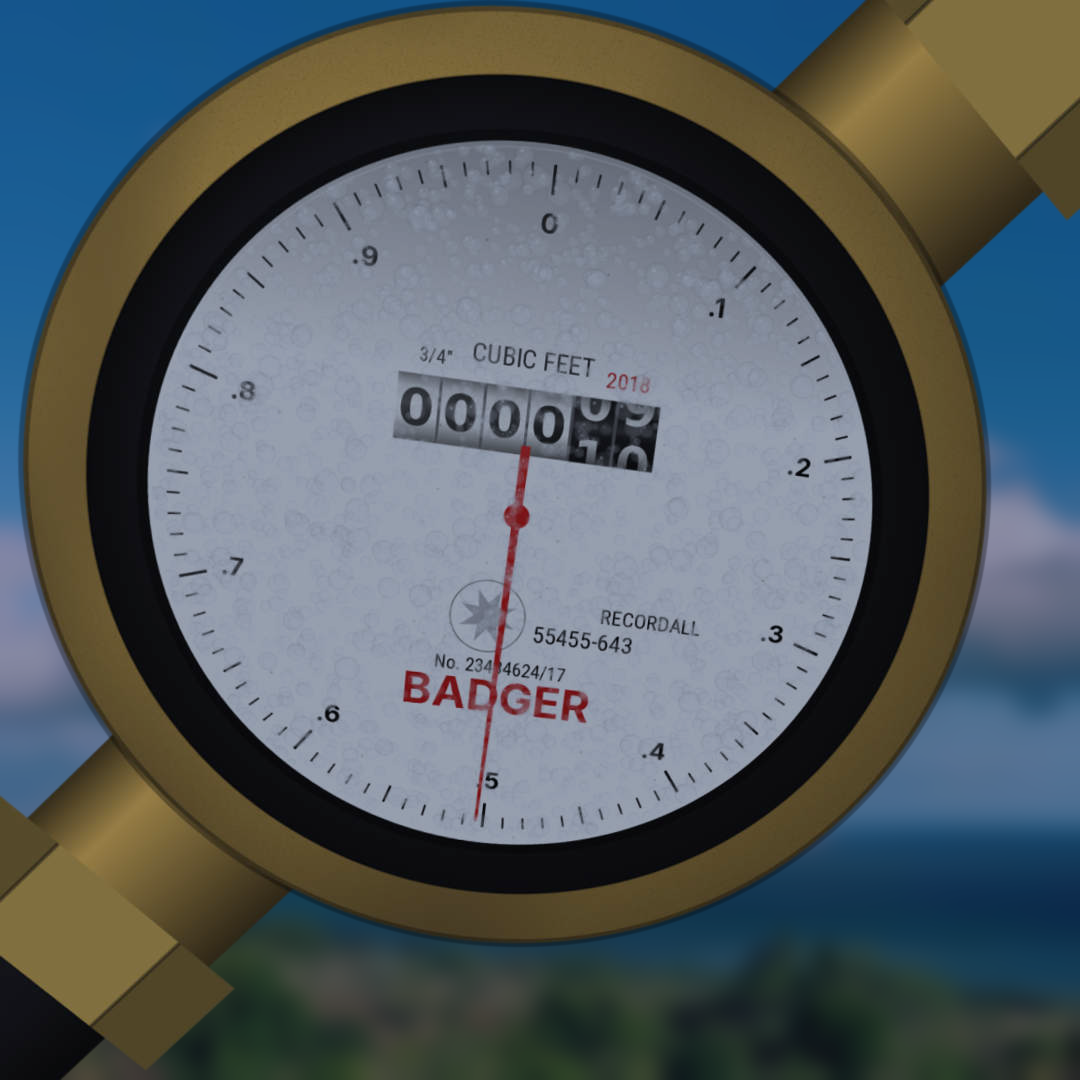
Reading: value=9.50 unit=ft³
